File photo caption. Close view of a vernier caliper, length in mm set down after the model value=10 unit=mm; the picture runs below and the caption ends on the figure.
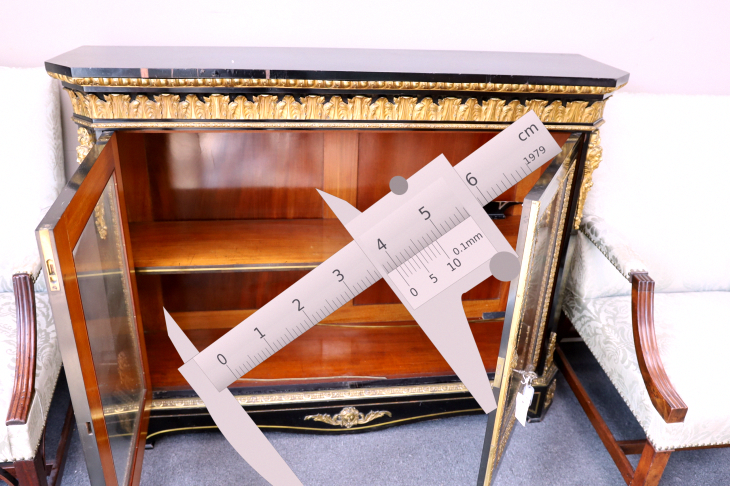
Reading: value=39.6 unit=mm
